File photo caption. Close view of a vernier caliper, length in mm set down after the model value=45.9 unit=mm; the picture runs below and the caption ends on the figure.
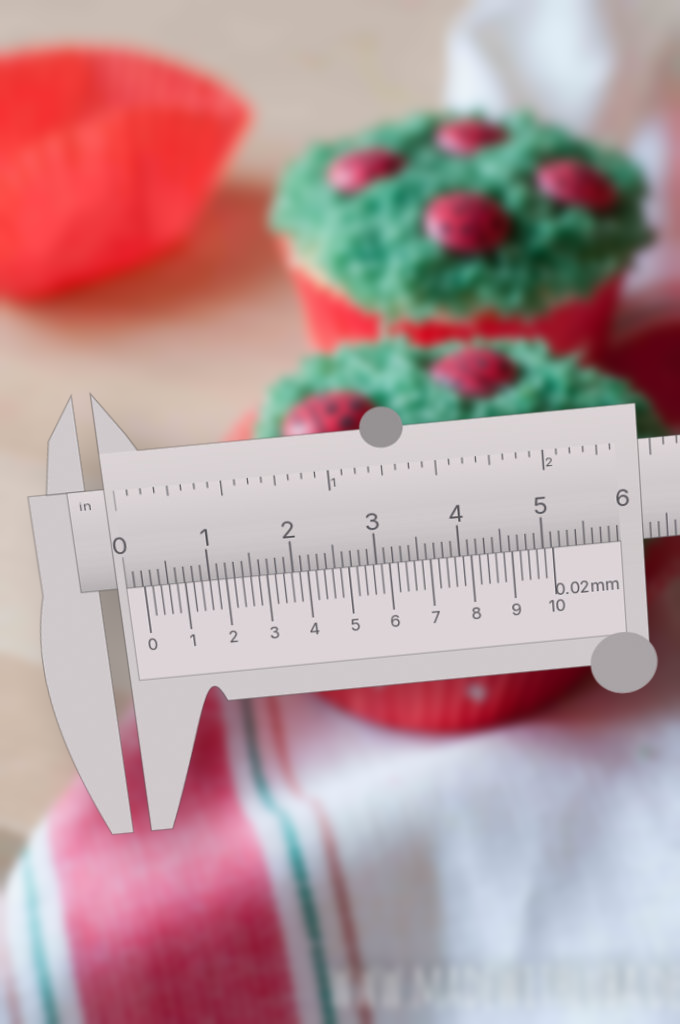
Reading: value=2.2 unit=mm
